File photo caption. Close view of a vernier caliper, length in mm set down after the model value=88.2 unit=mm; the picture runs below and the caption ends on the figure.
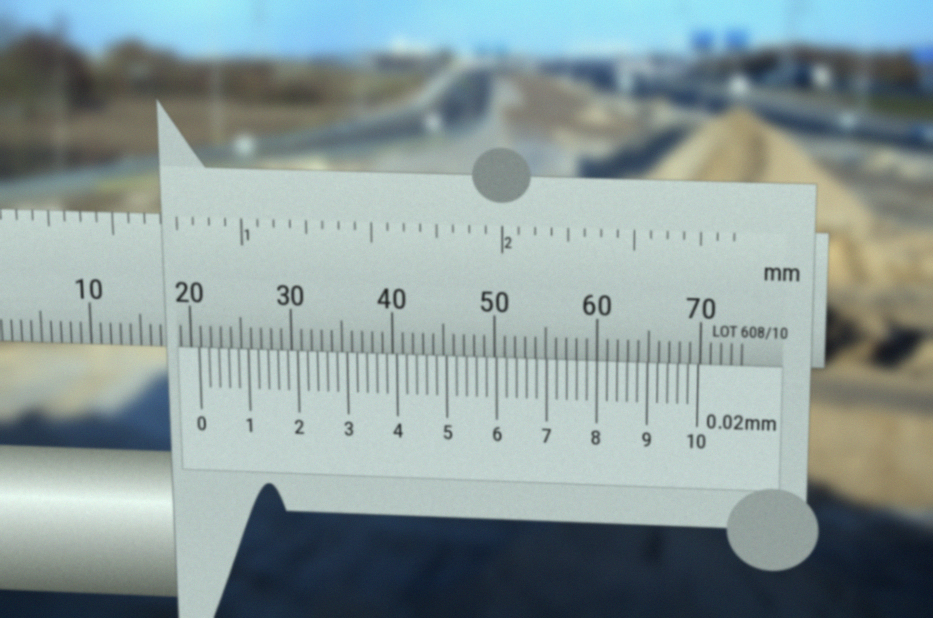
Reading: value=20.8 unit=mm
